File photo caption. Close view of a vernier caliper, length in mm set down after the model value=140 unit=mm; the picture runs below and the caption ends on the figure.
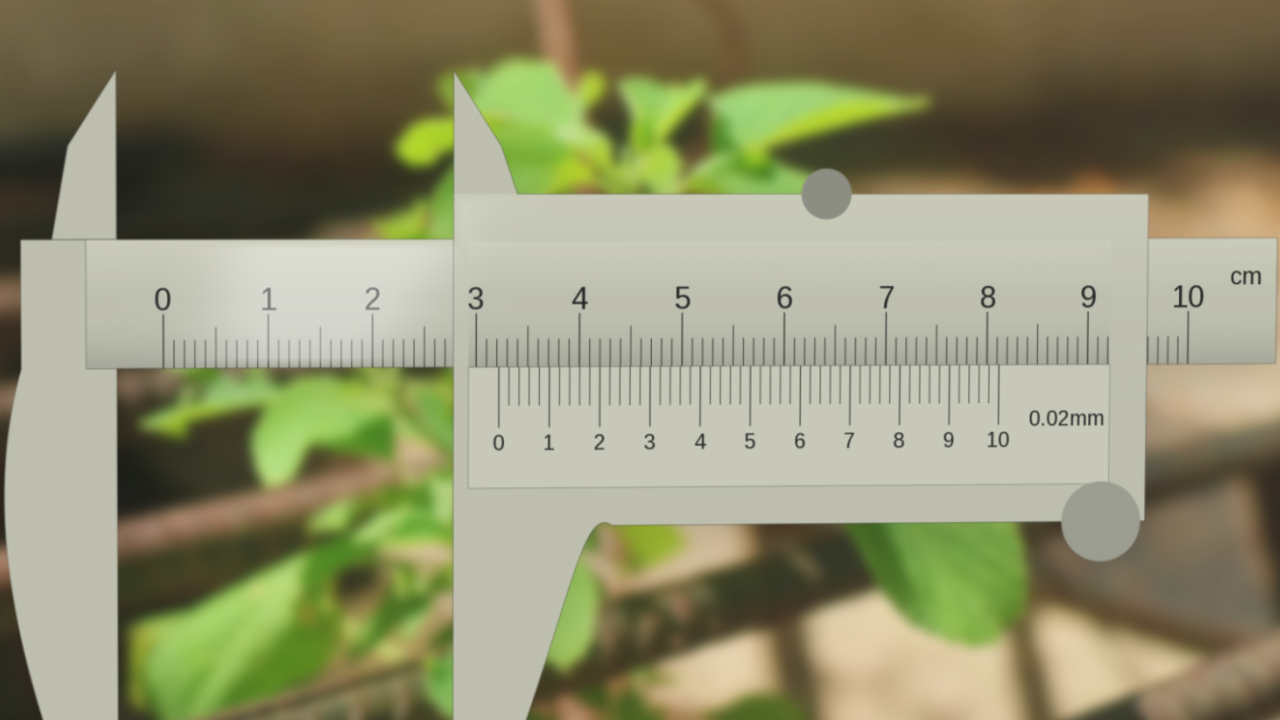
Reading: value=32.2 unit=mm
